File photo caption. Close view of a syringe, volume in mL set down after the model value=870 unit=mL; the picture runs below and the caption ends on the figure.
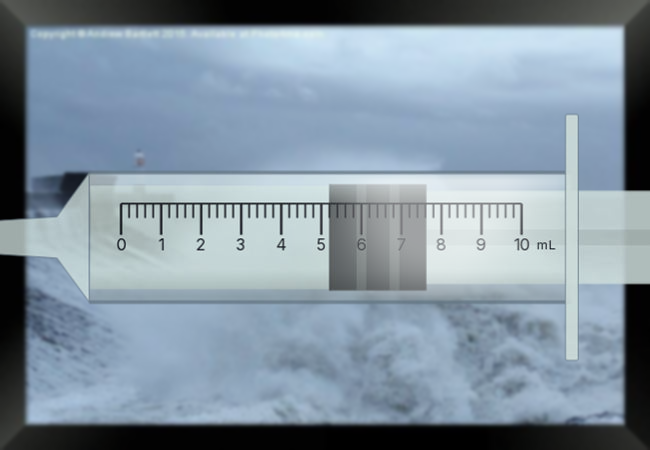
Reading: value=5.2 unit=mL
